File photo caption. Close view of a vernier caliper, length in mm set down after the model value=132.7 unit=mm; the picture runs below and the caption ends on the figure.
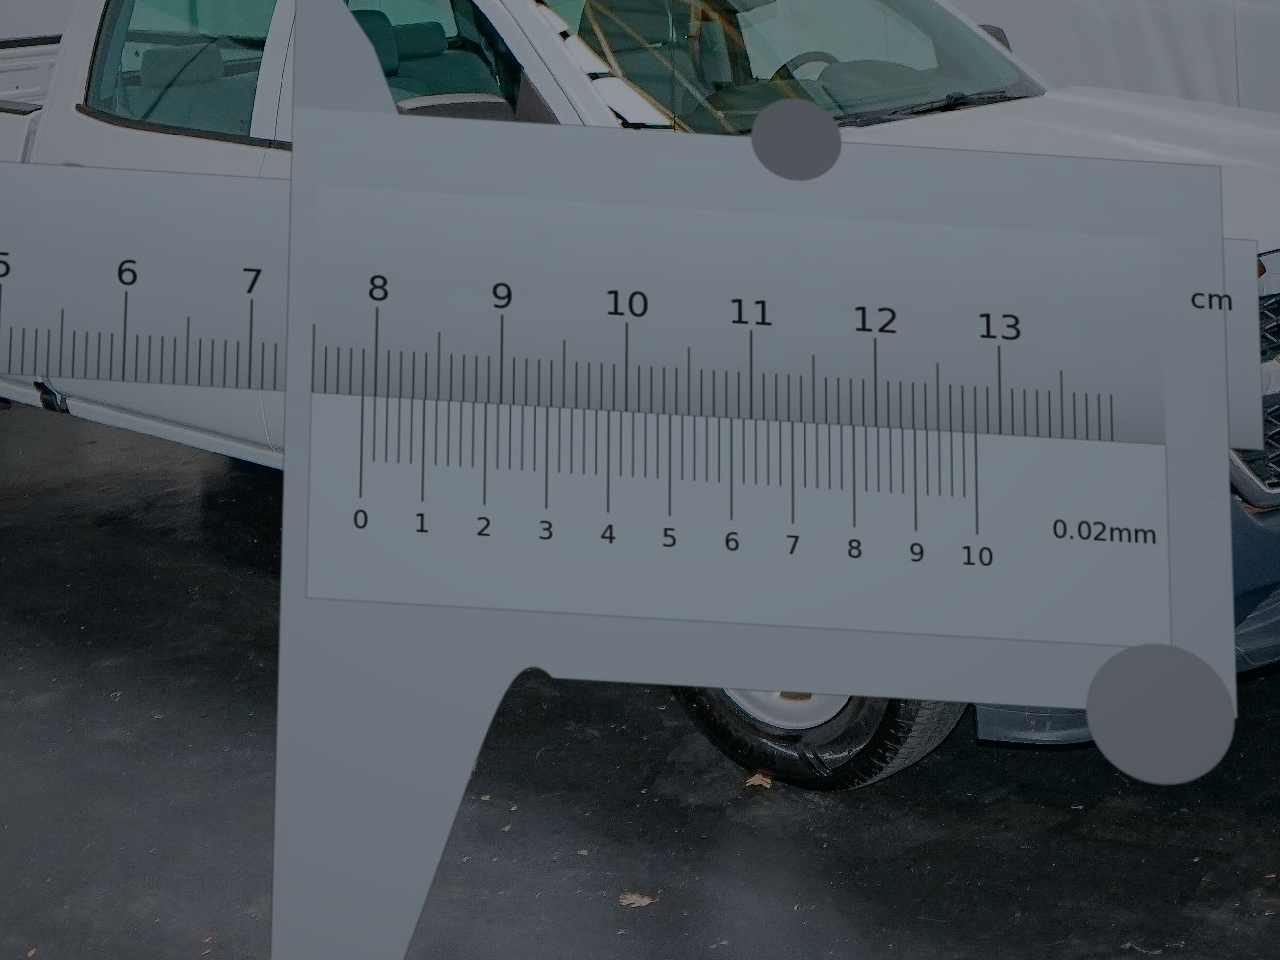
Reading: value=79.0 unit=mm
